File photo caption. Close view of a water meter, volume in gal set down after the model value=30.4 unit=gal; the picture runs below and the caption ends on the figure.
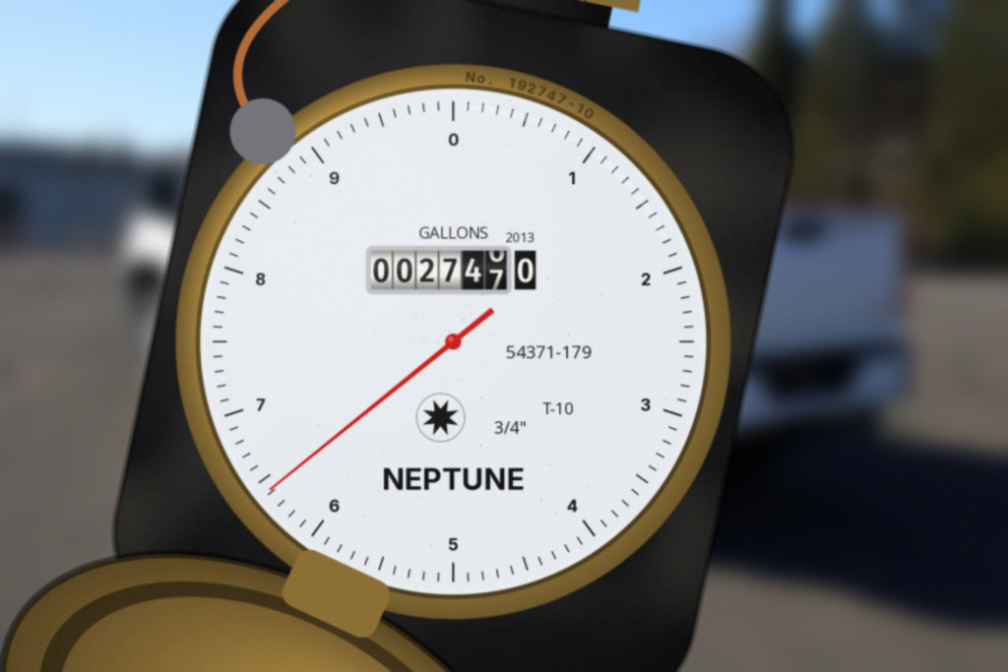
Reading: value=27466.4 unit=gal
